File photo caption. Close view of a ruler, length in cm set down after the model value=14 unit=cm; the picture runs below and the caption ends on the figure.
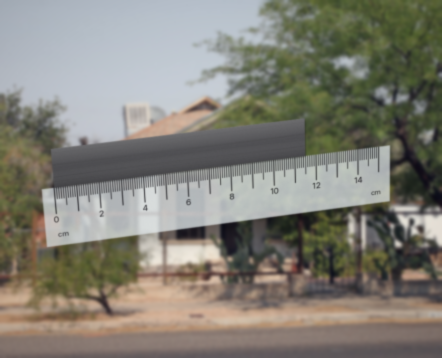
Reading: value=11.5 unit=cm
